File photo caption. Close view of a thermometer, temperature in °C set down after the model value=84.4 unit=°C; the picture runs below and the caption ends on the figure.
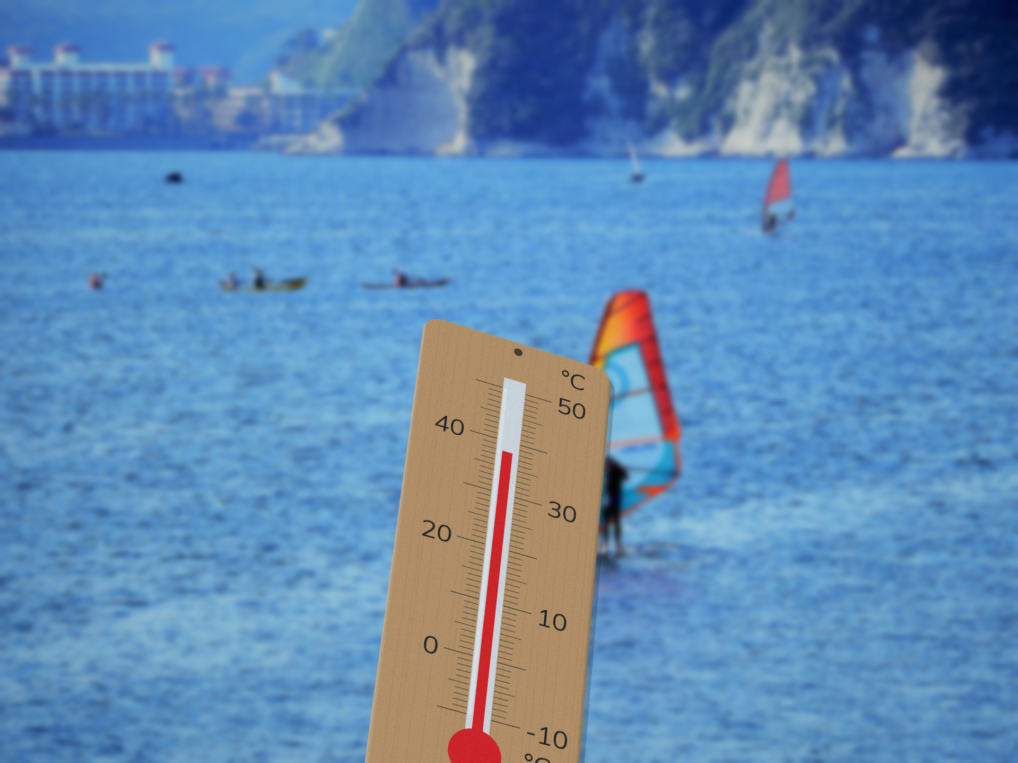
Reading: value=38 unit=°C
